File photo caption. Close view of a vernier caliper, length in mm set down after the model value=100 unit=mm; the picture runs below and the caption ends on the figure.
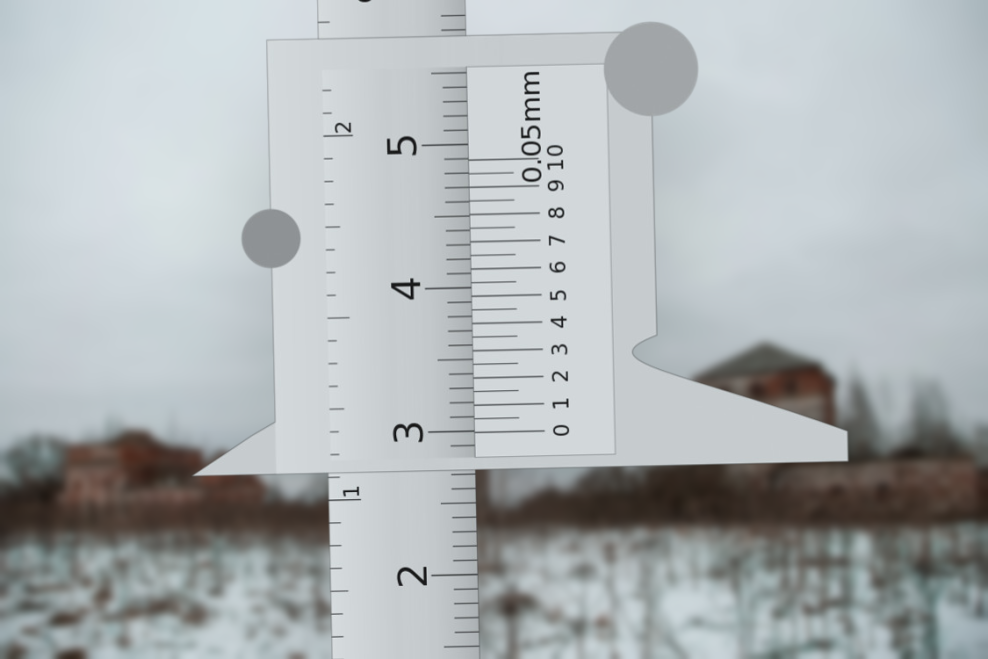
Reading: value=29.9 unit=mm
